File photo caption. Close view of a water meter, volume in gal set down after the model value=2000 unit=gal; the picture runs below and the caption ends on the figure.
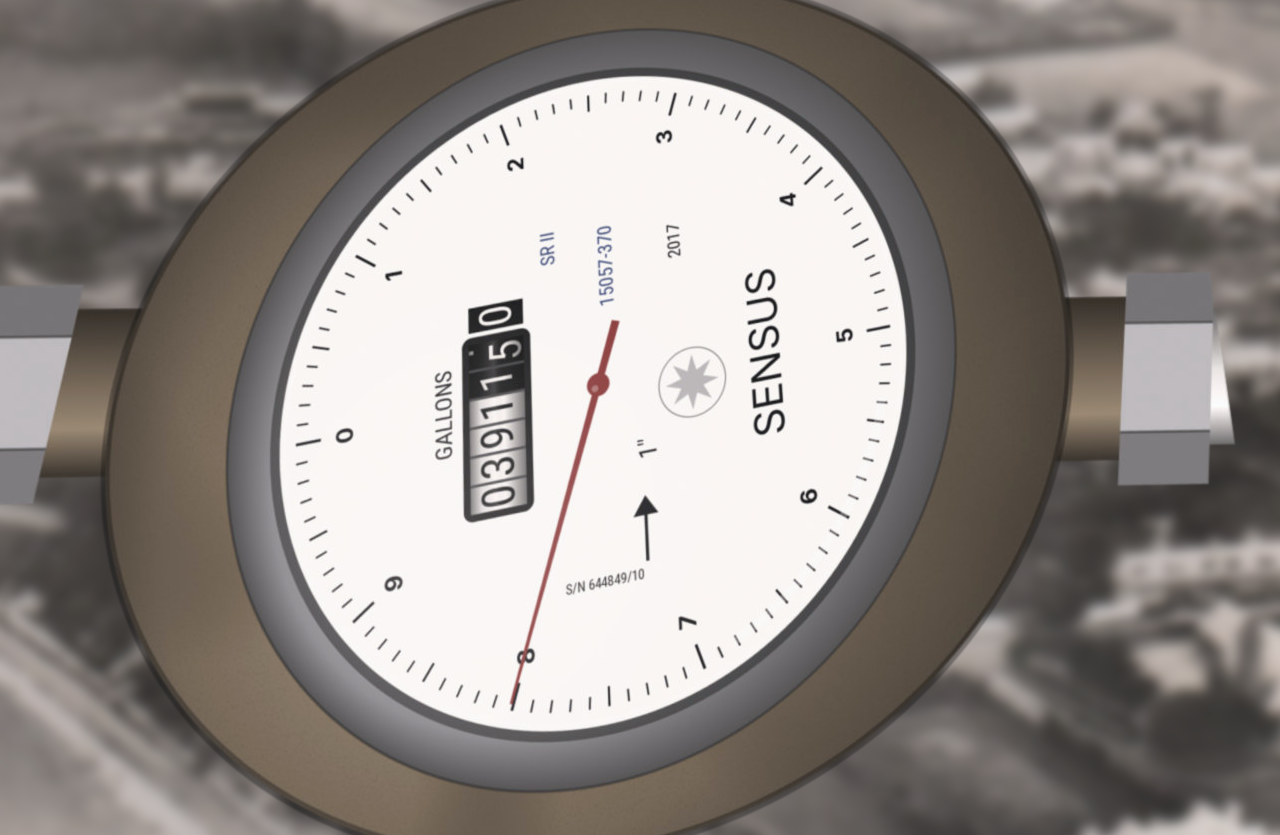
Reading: value=391148.0 unit=gal
